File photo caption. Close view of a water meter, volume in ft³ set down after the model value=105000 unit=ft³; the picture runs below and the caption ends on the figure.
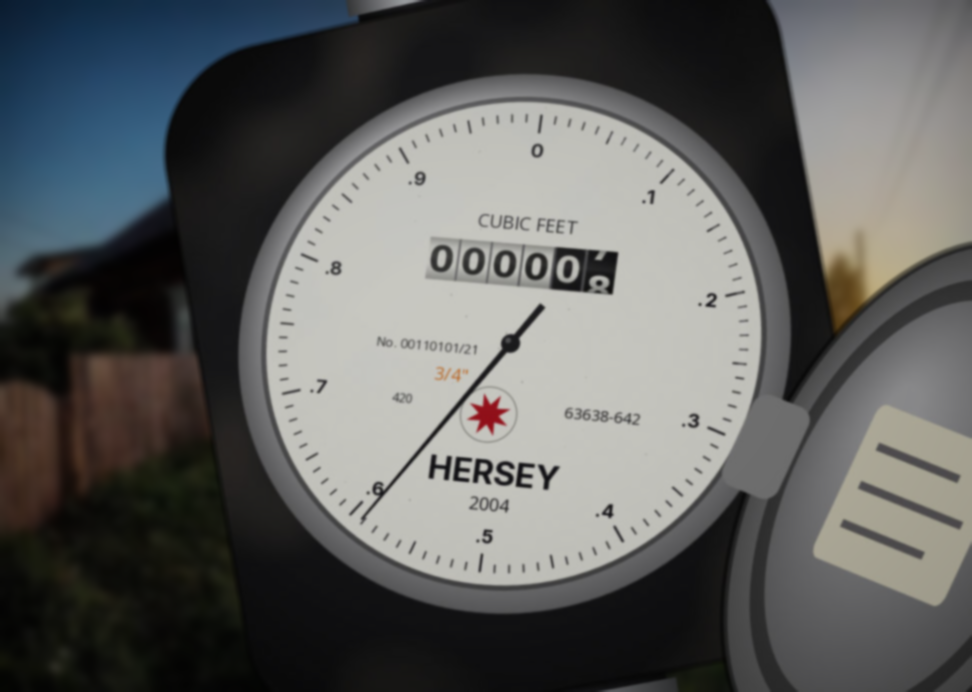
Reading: value=7.59 unit=ft³
